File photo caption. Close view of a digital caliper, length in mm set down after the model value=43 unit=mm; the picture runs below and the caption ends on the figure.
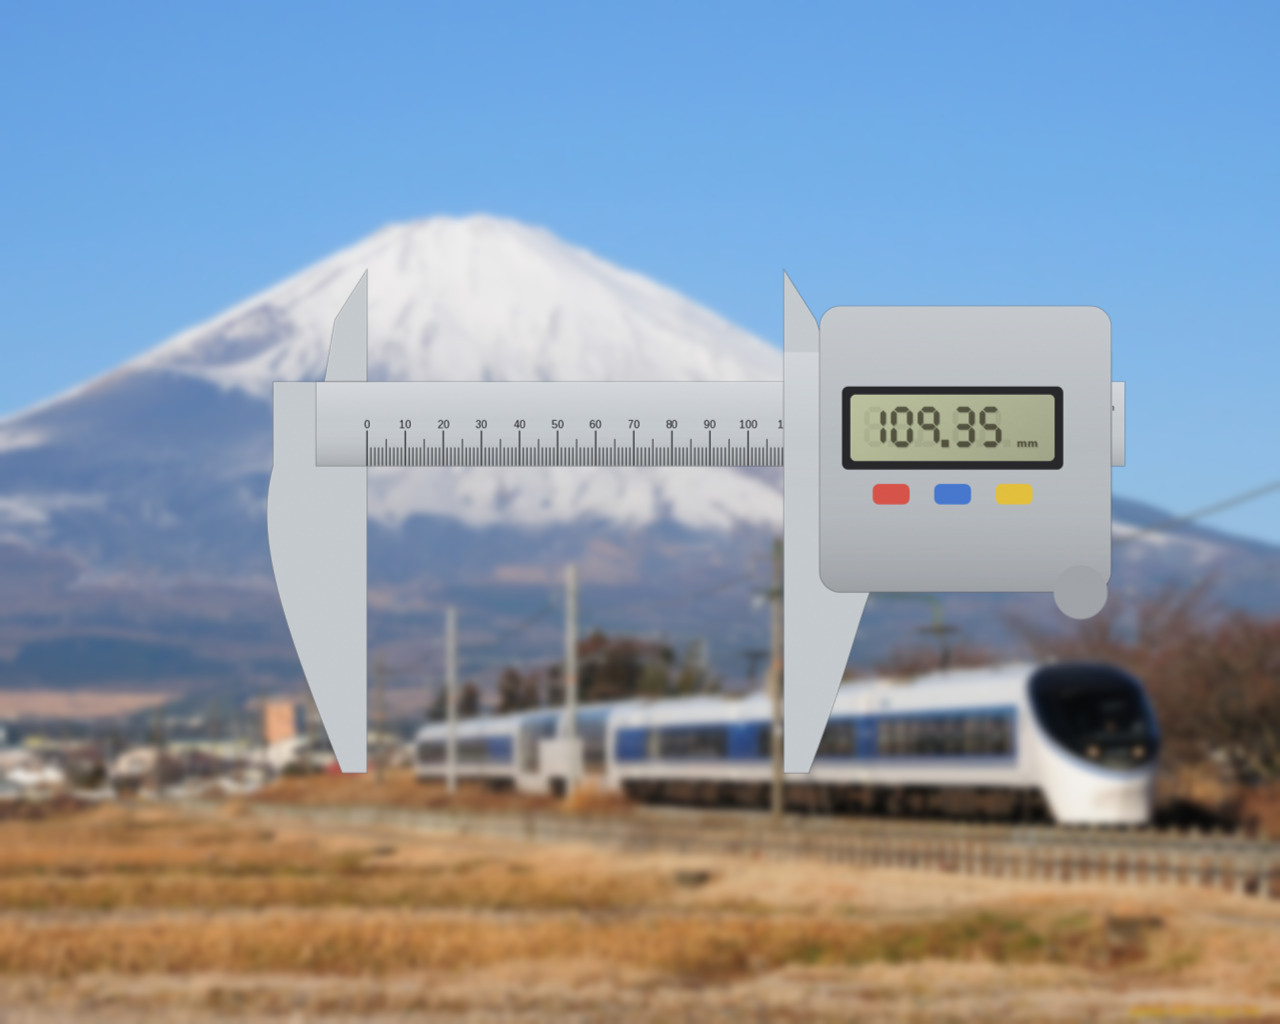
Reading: value=109.35 unit=mm
